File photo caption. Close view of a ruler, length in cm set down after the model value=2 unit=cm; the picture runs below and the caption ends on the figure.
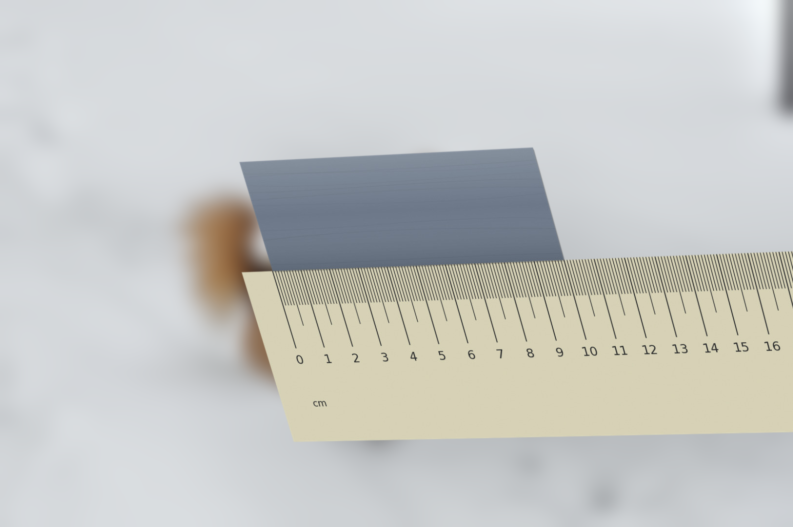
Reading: value=10 unit=cm
